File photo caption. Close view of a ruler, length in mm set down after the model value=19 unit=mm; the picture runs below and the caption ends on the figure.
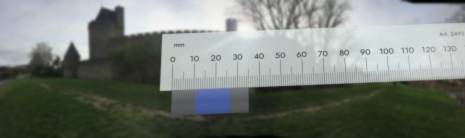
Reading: value=35 unit=mm
